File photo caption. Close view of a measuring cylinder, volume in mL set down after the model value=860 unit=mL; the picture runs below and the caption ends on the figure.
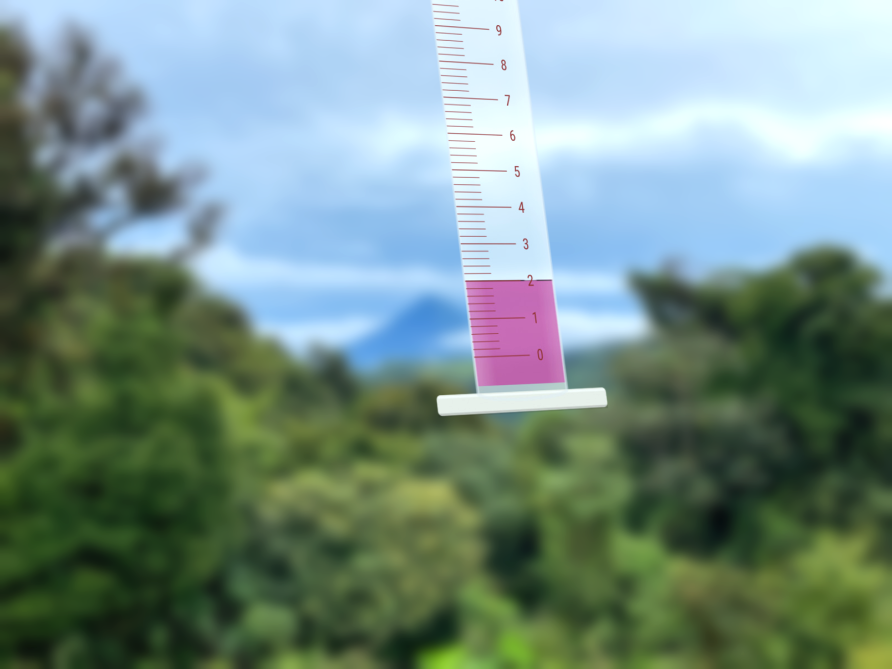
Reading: value=2 unit=mL
